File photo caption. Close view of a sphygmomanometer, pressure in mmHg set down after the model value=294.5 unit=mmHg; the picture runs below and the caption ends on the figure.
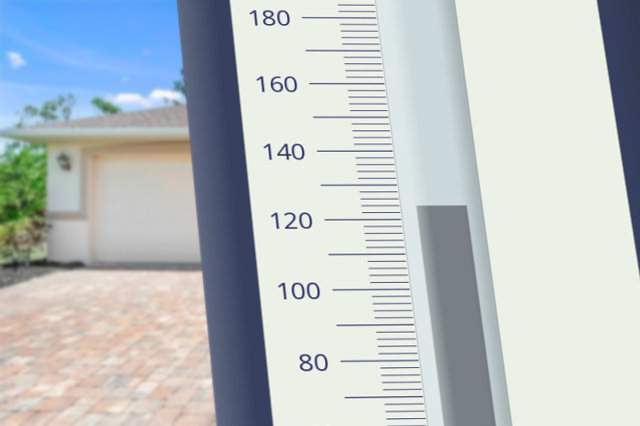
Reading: value=124 unit=mmHg
